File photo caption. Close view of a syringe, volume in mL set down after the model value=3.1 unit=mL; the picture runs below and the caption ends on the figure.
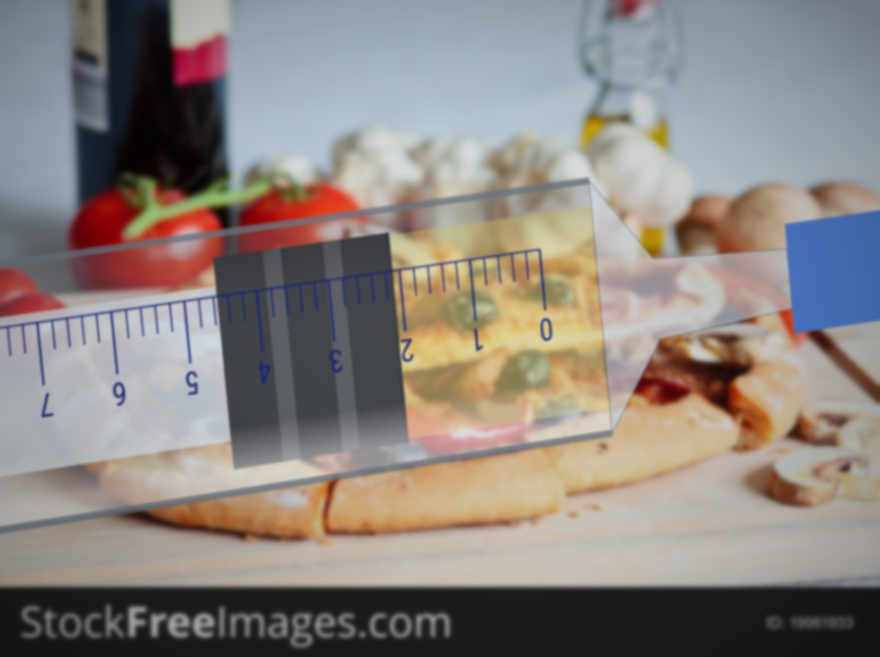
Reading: value=2.1 unit=mL
